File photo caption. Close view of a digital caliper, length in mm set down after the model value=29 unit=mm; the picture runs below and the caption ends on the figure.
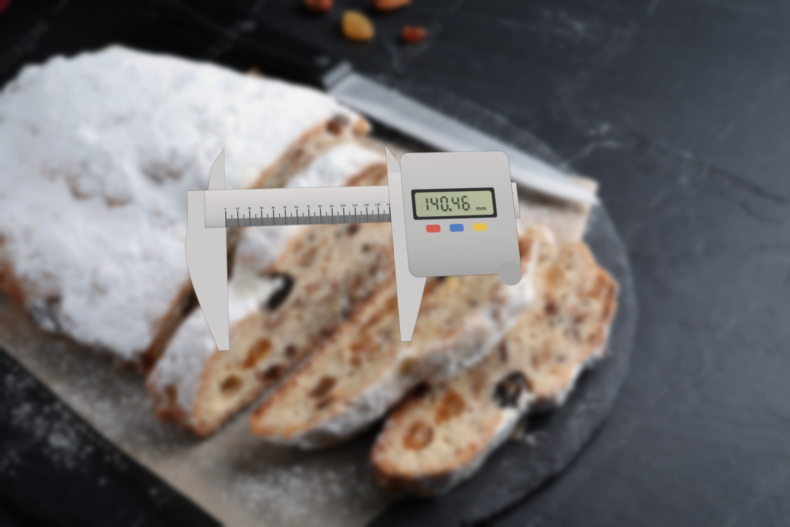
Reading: value=140.46 unit=mm
